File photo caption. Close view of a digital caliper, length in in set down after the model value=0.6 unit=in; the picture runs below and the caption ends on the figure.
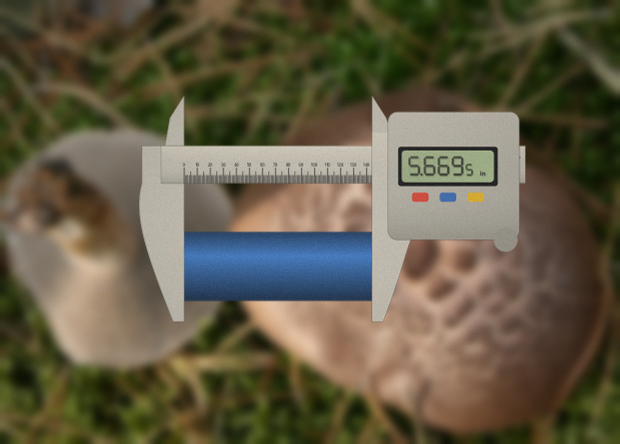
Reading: value=5.6695 unit=in
